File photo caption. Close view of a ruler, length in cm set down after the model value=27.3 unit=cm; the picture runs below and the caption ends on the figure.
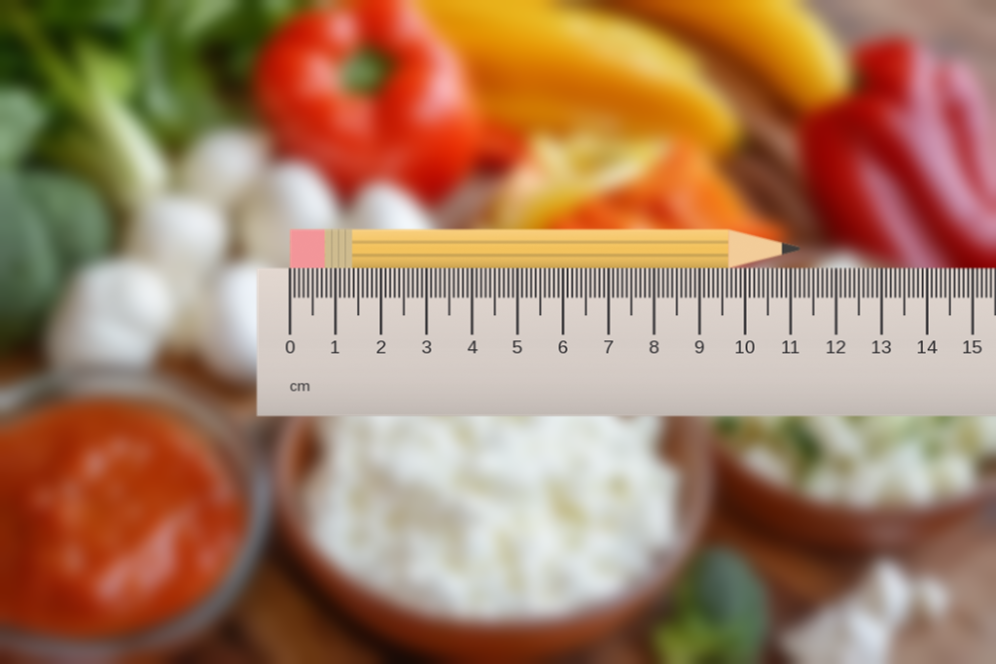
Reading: value=11.2 unit=cm
